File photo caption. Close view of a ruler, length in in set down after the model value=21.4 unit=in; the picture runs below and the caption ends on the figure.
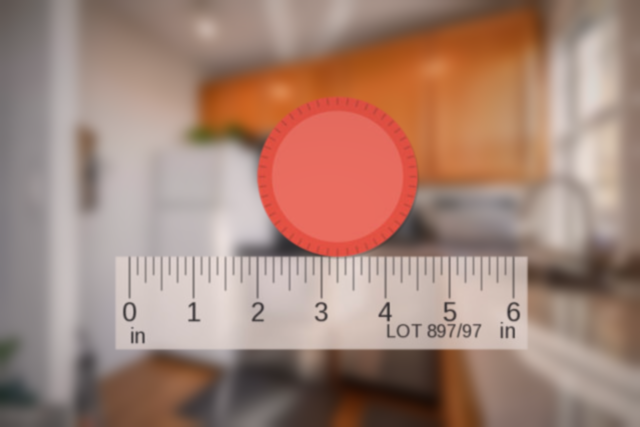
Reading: value=2.5 unit=in
